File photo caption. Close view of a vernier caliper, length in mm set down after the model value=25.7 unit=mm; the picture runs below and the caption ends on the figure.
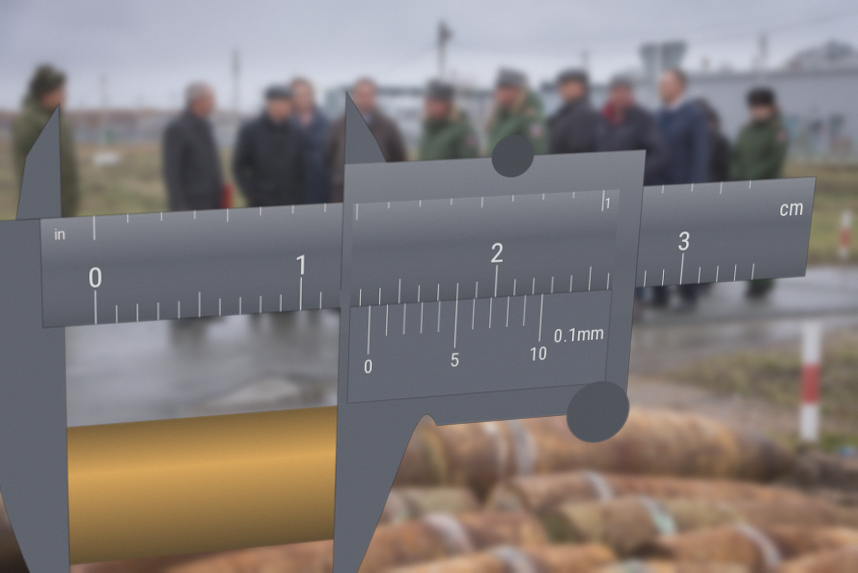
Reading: value=13.5 unit=mm
